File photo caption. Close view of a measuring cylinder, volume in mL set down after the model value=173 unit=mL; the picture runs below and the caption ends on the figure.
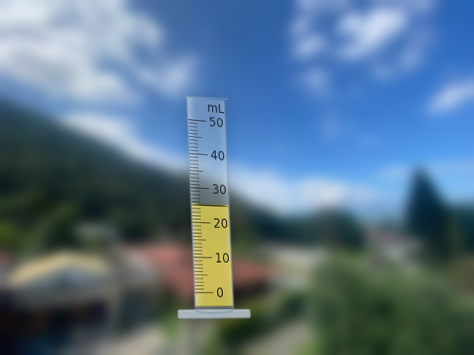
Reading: value=25 unit=mL
